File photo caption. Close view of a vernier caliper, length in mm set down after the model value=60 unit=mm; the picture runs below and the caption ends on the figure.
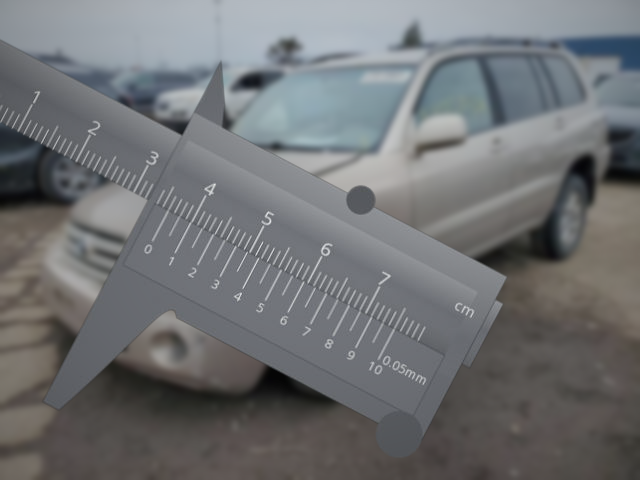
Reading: value=36.0 unit=mm
